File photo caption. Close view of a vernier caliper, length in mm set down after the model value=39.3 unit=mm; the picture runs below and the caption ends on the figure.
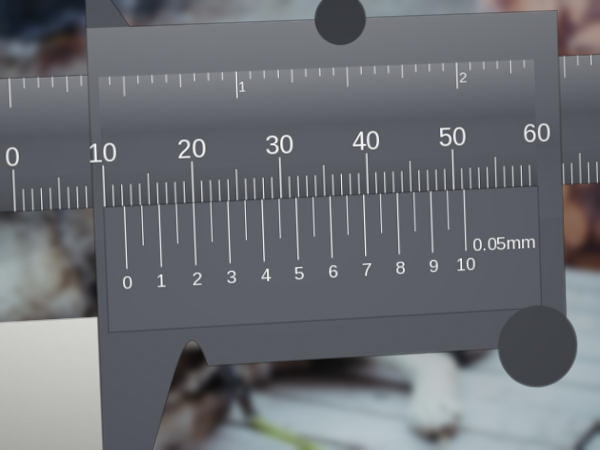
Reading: value=12.2 unit=mm
